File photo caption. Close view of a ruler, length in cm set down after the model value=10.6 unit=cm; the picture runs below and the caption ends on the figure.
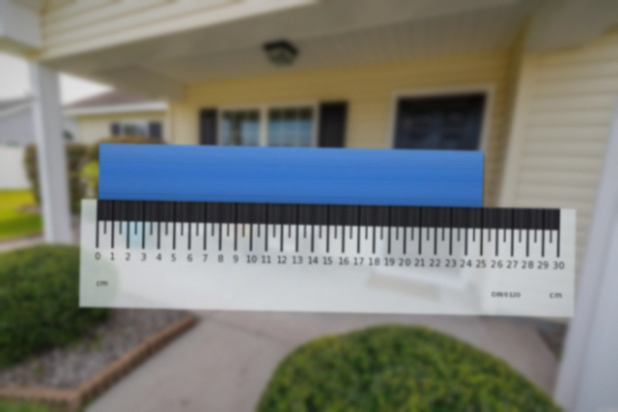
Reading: value=25 unit=cm
